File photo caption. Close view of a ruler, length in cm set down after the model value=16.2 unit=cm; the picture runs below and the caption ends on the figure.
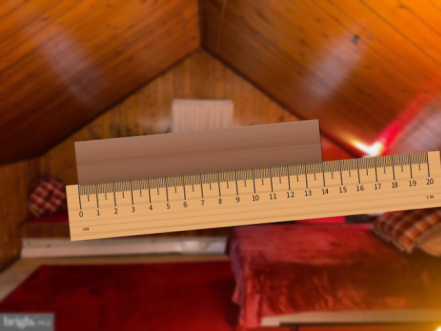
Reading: value=14 unit=cm
